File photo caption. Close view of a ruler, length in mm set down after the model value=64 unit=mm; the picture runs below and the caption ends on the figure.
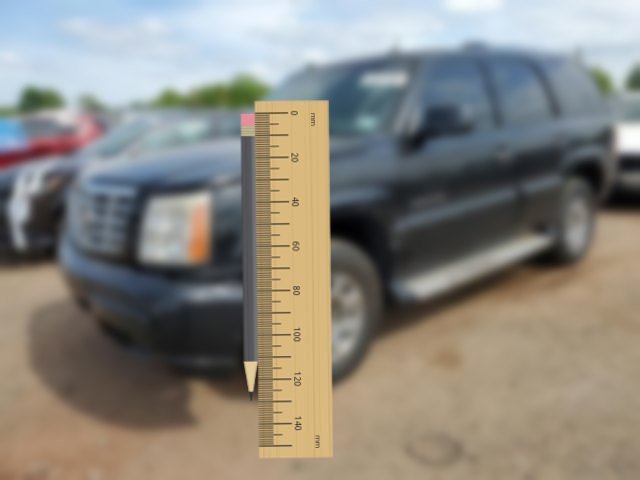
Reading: value=130 unit=mm
